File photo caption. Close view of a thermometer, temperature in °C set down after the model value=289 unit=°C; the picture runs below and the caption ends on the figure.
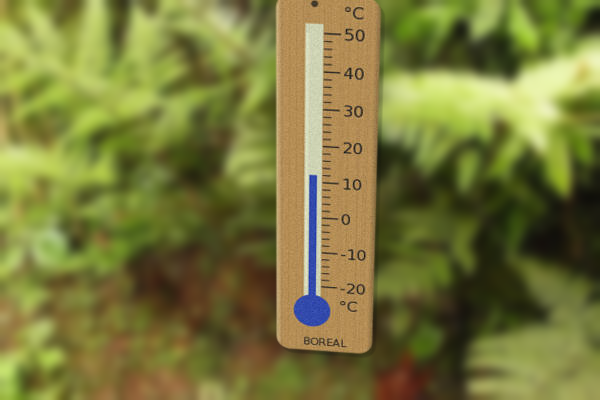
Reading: value=12 unit=°C
